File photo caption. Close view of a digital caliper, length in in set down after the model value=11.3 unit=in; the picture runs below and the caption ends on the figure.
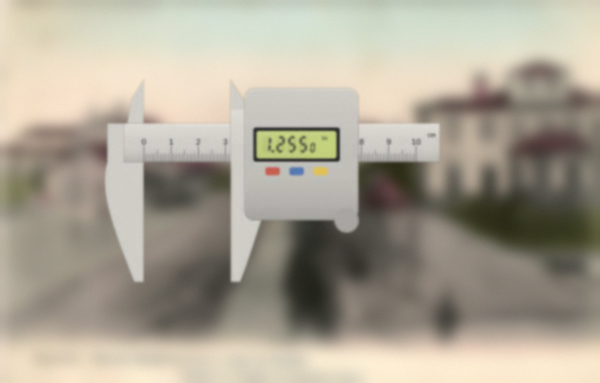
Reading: value=1.2550 unit=in
